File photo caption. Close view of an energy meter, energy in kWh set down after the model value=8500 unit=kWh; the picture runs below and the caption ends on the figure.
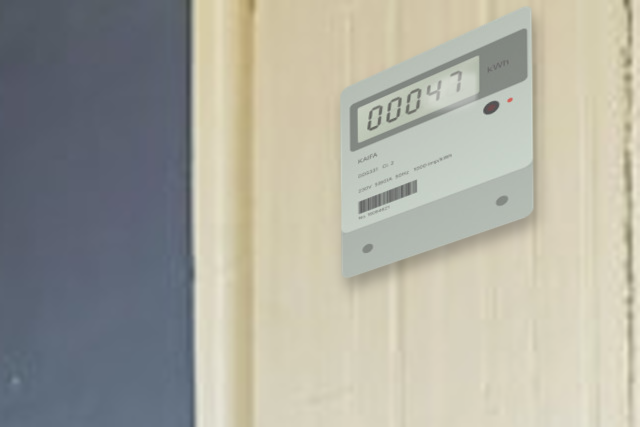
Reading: value=47 unit=kWh
